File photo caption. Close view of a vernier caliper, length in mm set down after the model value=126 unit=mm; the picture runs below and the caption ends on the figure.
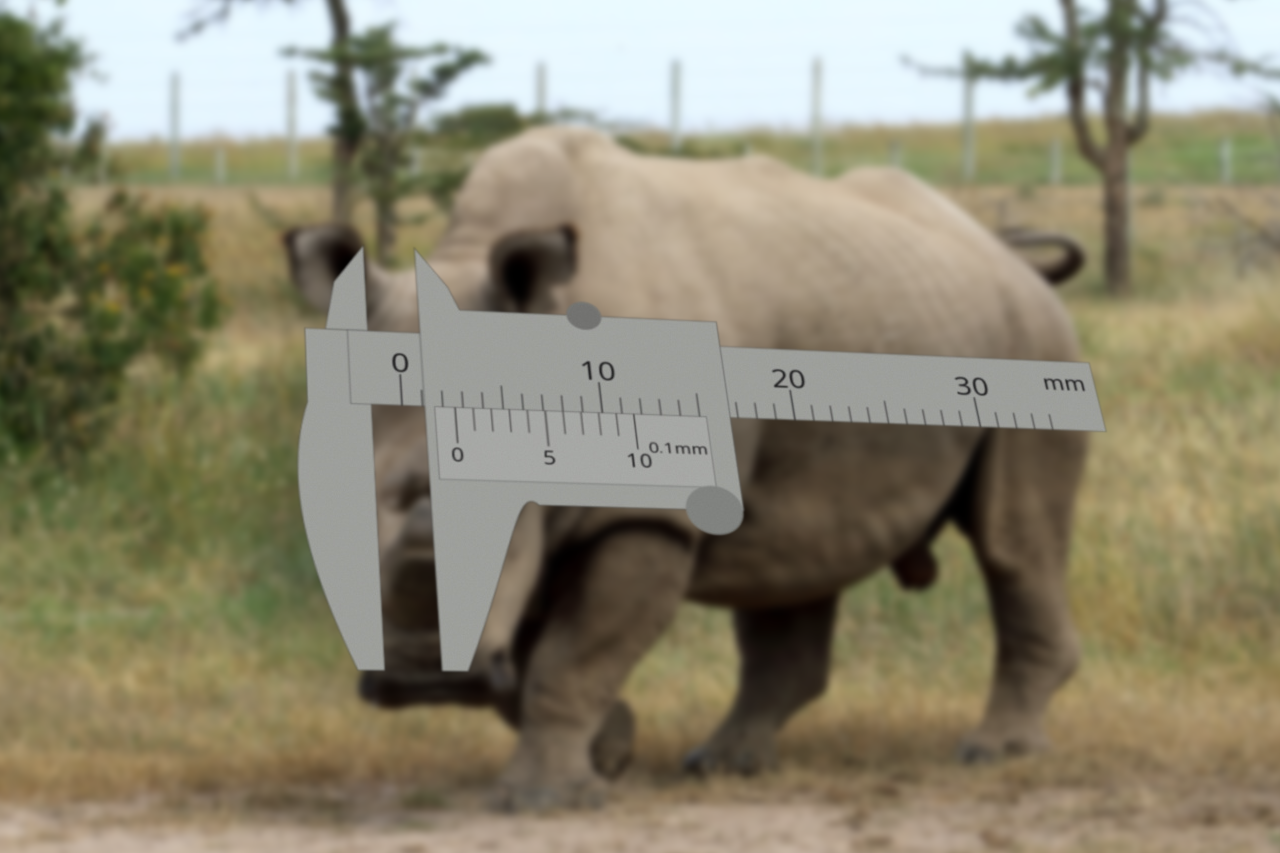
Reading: value=2.6 unit=mm
